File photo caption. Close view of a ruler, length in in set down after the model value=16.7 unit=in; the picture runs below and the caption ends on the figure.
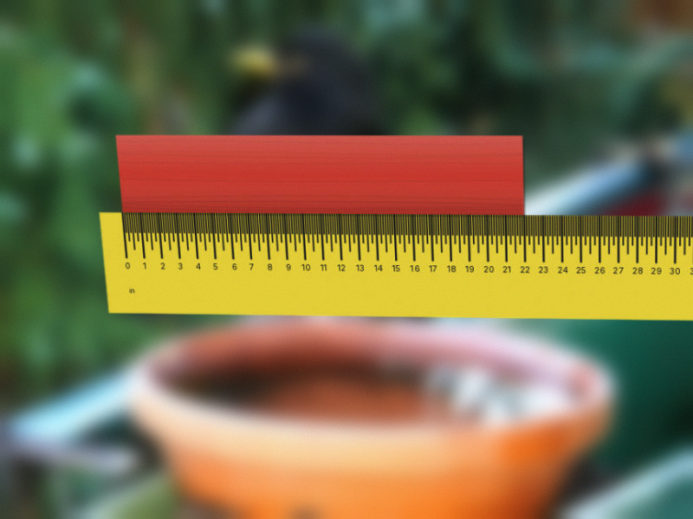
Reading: value=22 unit=in
